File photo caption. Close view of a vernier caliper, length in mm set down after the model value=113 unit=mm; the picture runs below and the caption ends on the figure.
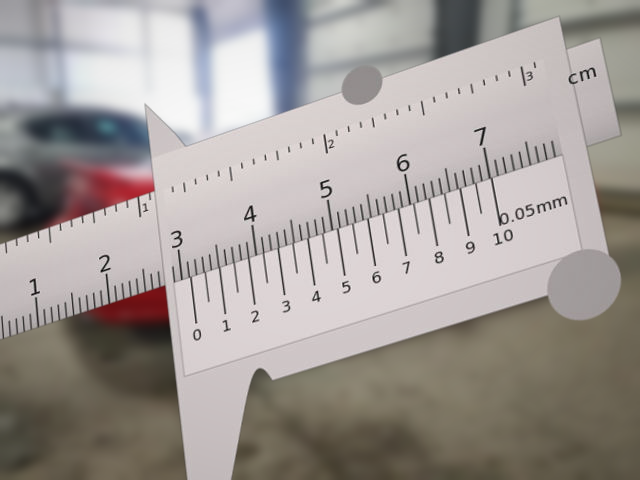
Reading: value=31.2 unit=mm
